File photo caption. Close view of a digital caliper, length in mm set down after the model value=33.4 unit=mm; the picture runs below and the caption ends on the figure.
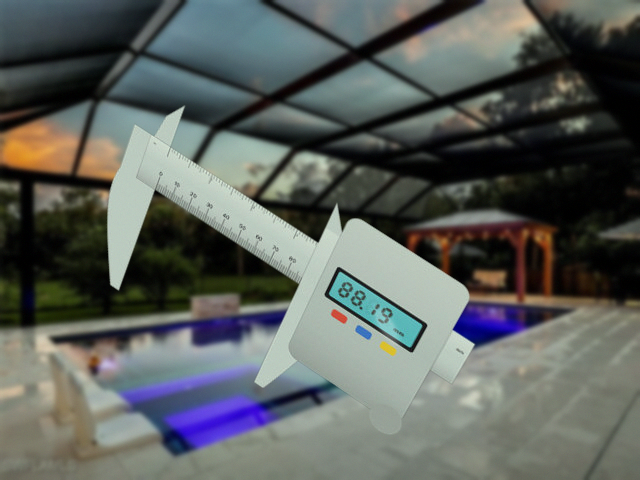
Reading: value=88.19 unit=mm
